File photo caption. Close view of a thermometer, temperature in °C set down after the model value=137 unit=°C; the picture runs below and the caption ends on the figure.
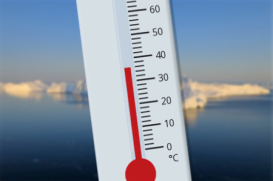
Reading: value=36 unit=°C
